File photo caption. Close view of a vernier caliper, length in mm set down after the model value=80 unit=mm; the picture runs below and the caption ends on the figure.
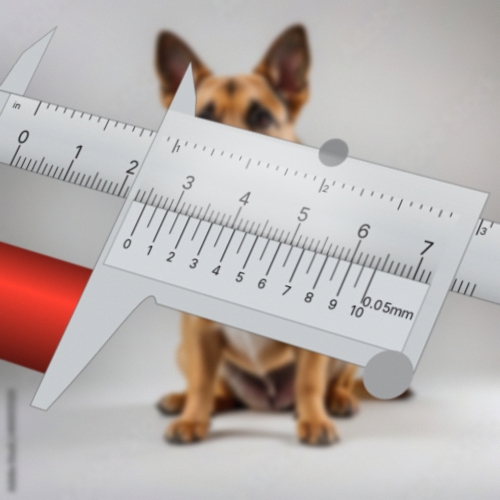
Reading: value=25.0 unit=mm
